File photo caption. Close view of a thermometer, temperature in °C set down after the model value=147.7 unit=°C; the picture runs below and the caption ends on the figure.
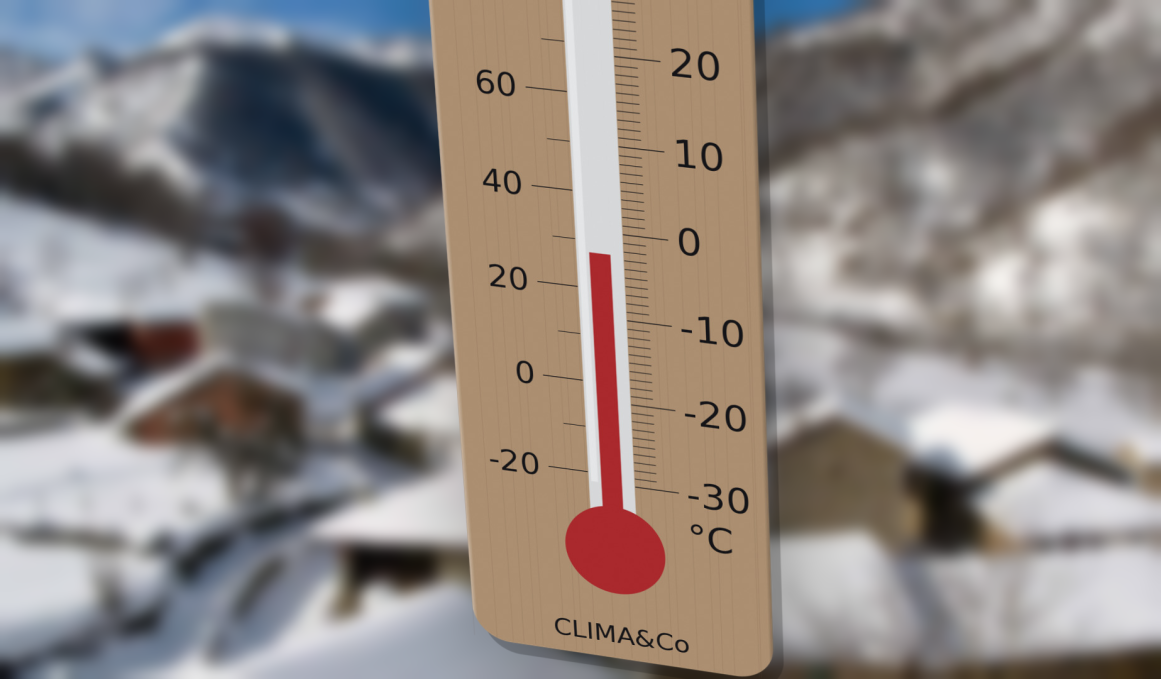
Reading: value=-2.5 unit=°C
